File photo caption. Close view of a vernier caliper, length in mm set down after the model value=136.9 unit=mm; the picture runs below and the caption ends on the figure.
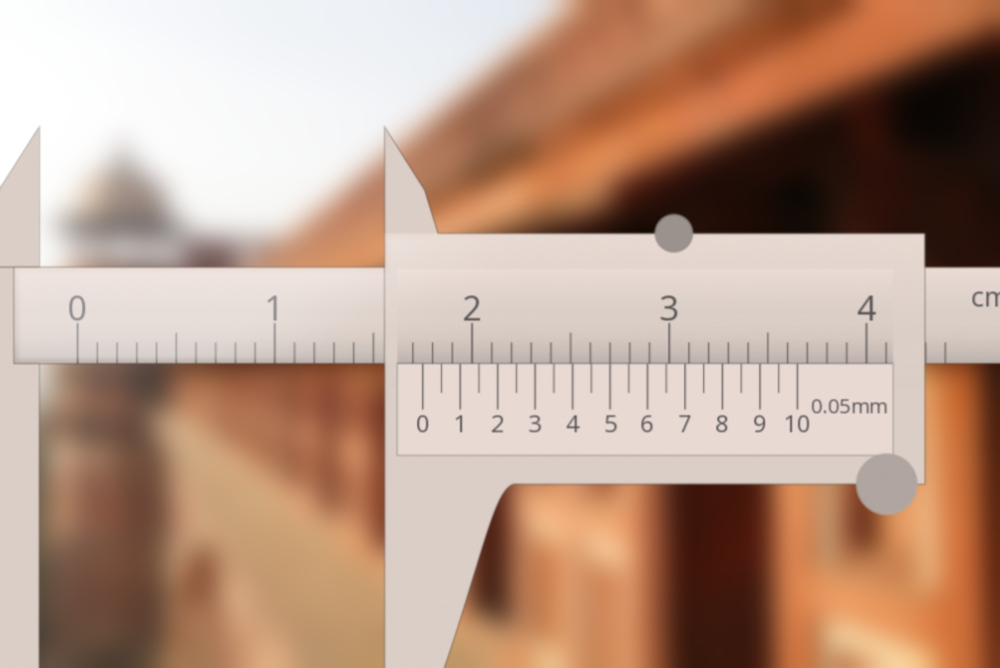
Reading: value=17.5 unit=mm
